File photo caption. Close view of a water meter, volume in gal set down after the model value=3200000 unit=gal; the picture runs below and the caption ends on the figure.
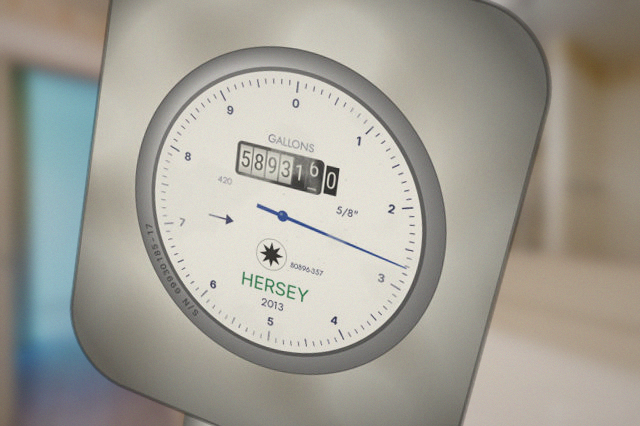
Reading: value=5893162.7 unit=gal
